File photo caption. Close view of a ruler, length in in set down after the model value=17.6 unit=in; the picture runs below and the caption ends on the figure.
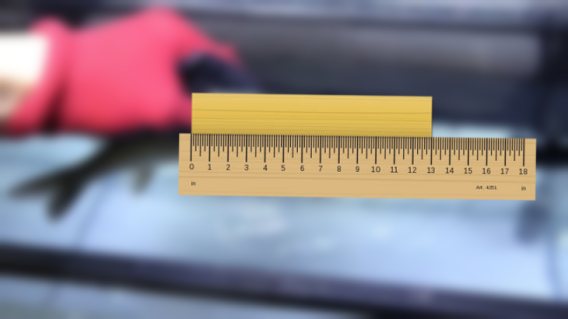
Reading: value=13 unit=in
